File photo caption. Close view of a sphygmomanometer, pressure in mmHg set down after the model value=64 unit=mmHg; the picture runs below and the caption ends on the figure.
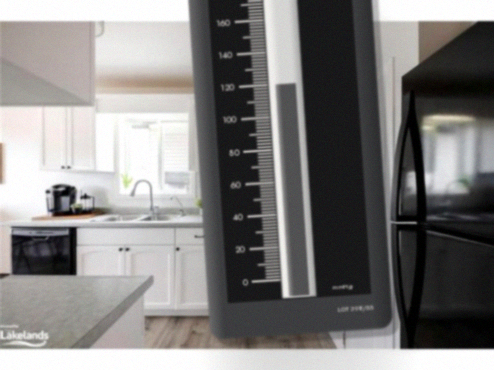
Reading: value=120 unit=mmHg
